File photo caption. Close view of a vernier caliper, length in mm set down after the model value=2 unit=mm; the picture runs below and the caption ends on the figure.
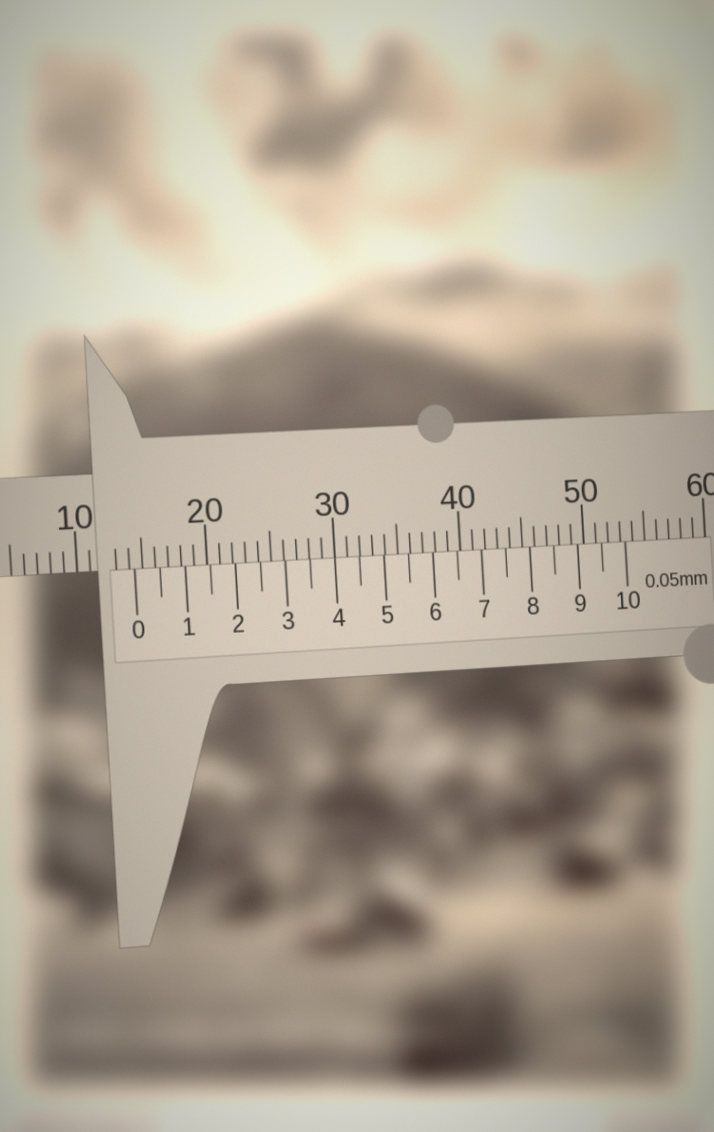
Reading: value=14.4 unit=mm
